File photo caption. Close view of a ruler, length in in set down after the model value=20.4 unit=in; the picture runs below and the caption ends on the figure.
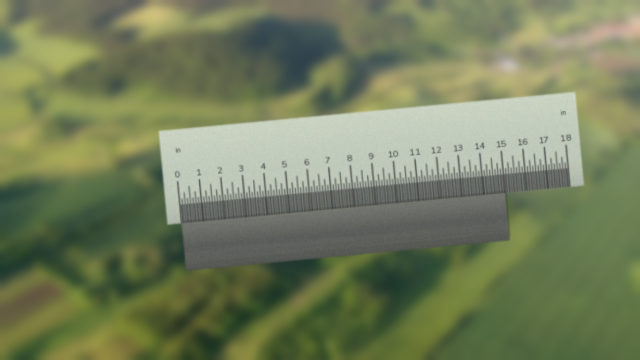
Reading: value=15 unit=in
